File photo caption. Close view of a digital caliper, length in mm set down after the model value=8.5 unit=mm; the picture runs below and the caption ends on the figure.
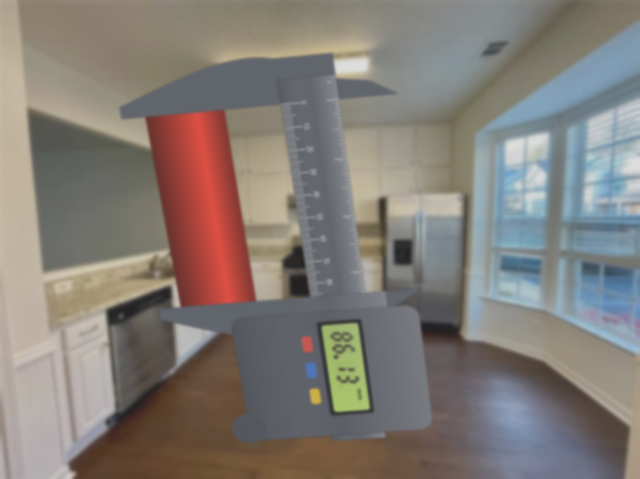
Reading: value=86.13 unit=mm
